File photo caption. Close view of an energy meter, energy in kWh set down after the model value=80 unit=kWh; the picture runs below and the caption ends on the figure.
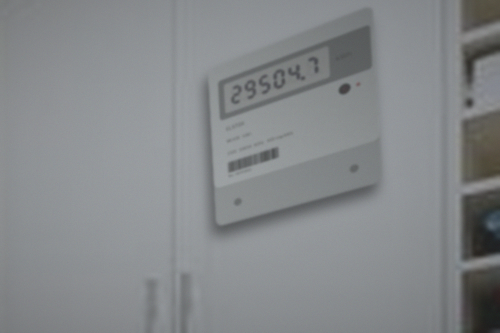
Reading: value=29504.7 unit=kWh
